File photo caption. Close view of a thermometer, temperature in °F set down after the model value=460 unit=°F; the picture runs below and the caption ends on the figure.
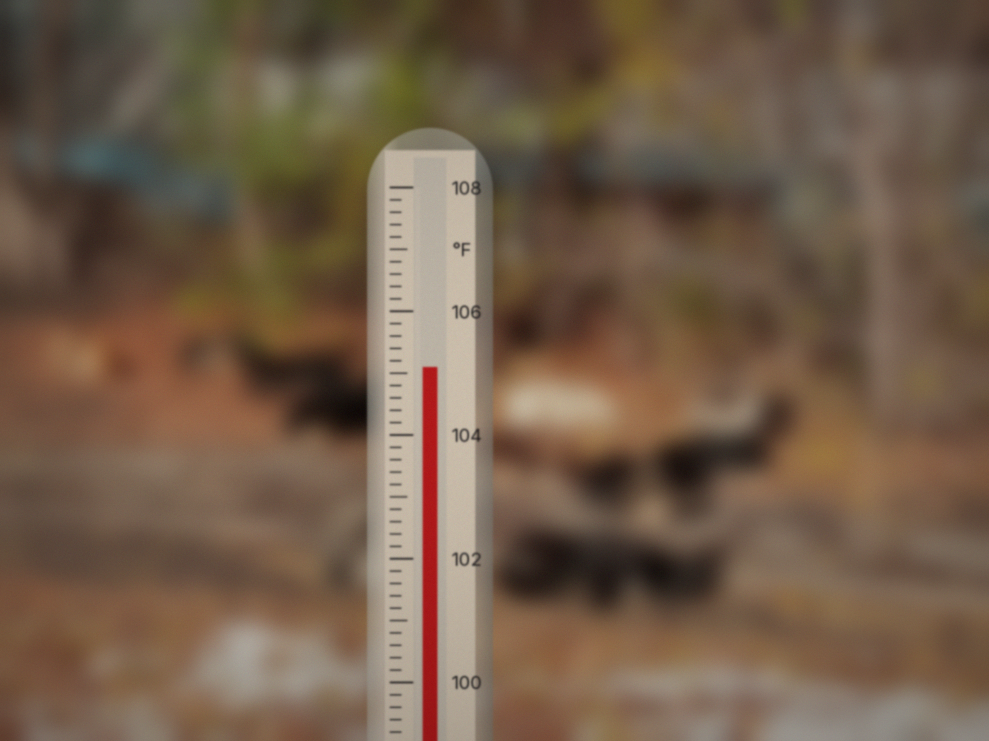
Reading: value=105.1 unit=°F
